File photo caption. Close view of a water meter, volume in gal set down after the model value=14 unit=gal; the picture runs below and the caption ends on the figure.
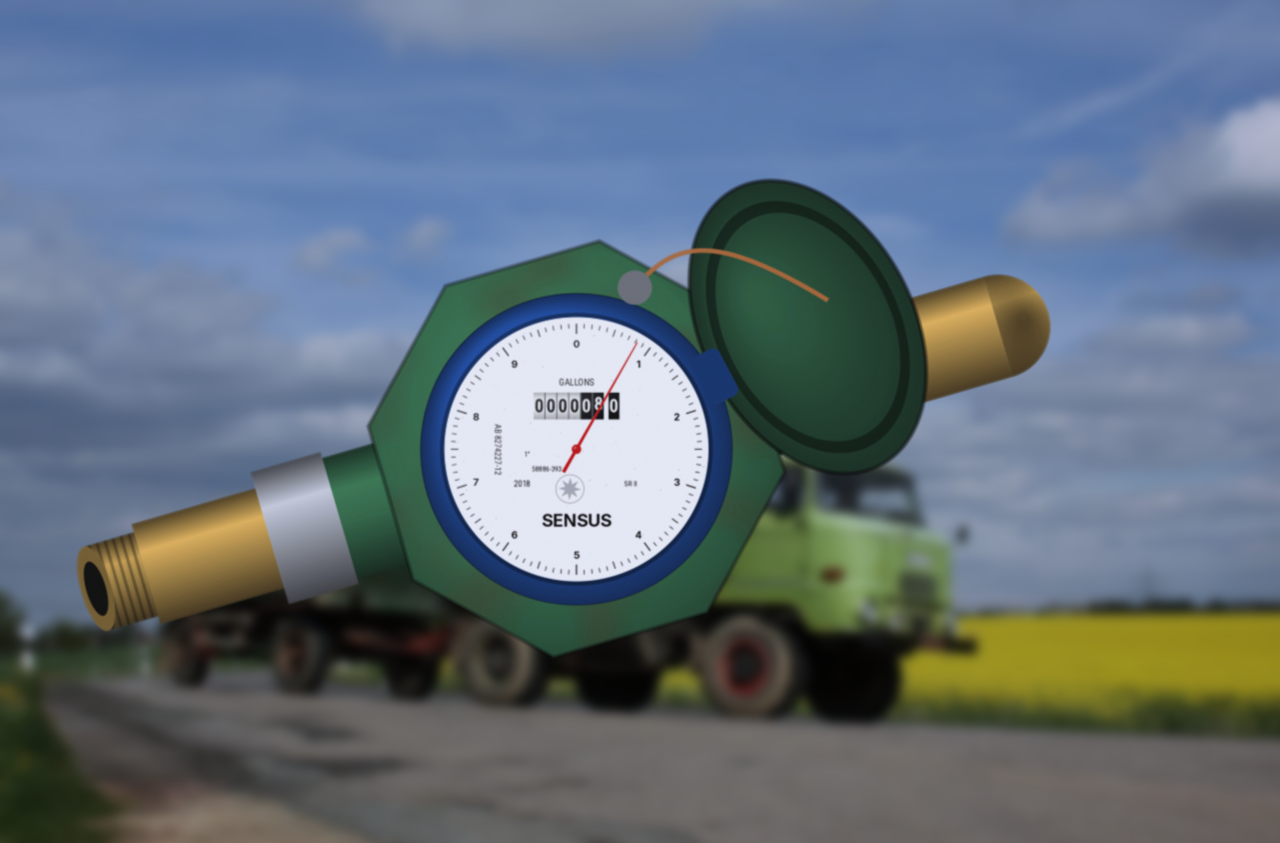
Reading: value=80.8 unit=gal
